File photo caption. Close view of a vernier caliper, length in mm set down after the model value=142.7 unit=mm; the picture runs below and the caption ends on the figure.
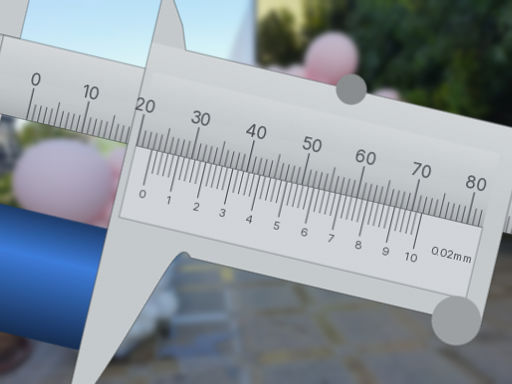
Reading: value=22.8 unit=mm
